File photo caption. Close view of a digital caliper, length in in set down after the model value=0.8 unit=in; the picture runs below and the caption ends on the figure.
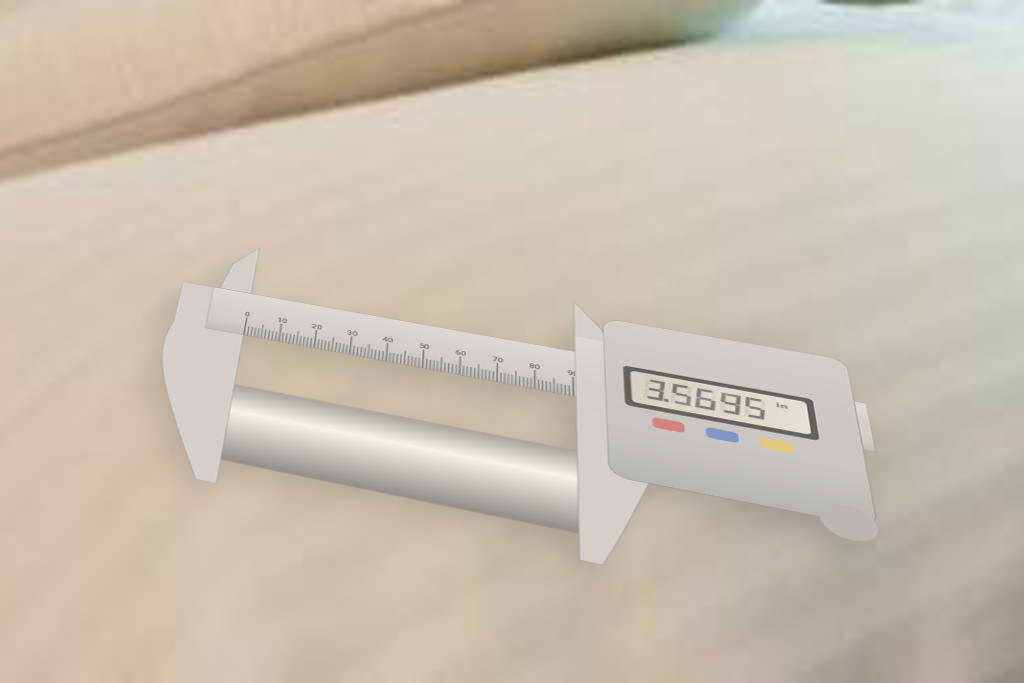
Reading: value=3.5695 unit=in
